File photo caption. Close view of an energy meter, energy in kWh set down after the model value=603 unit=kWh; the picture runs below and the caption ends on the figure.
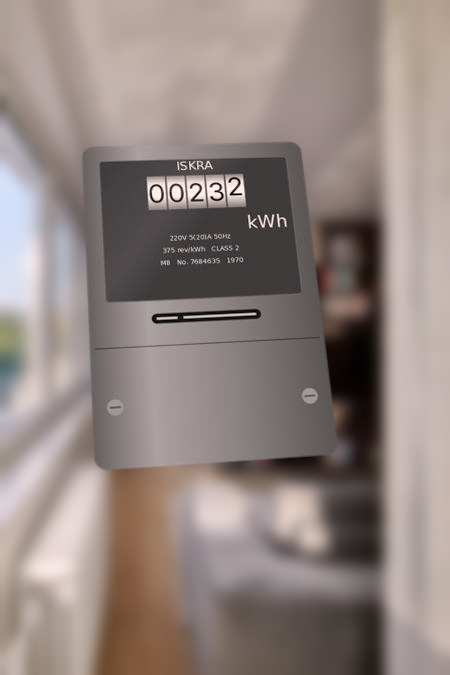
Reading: value=232 unit=kWh
